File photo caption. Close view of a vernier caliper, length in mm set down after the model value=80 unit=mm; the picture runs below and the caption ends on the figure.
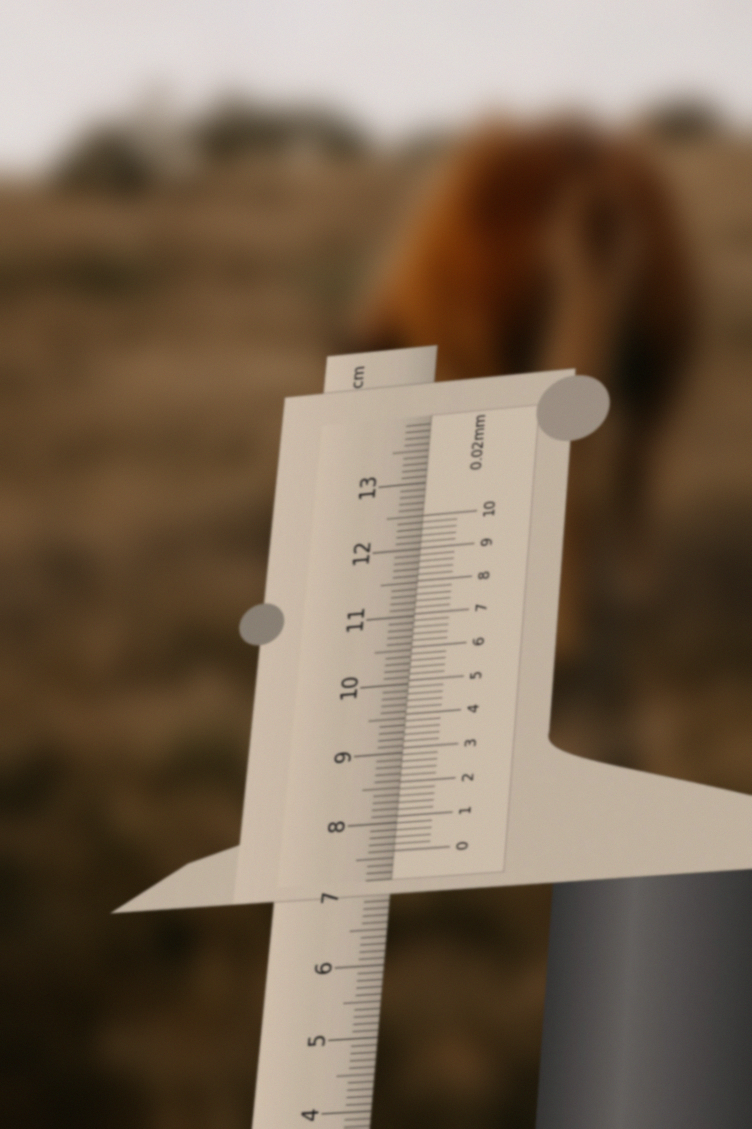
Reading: value=76.0 unit=mm
